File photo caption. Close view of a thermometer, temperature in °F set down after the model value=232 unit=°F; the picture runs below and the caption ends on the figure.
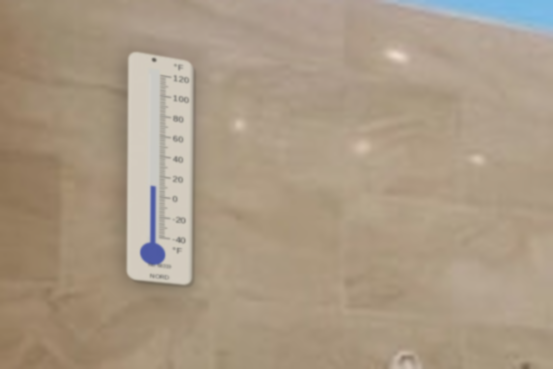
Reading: value=10 unit=°F
